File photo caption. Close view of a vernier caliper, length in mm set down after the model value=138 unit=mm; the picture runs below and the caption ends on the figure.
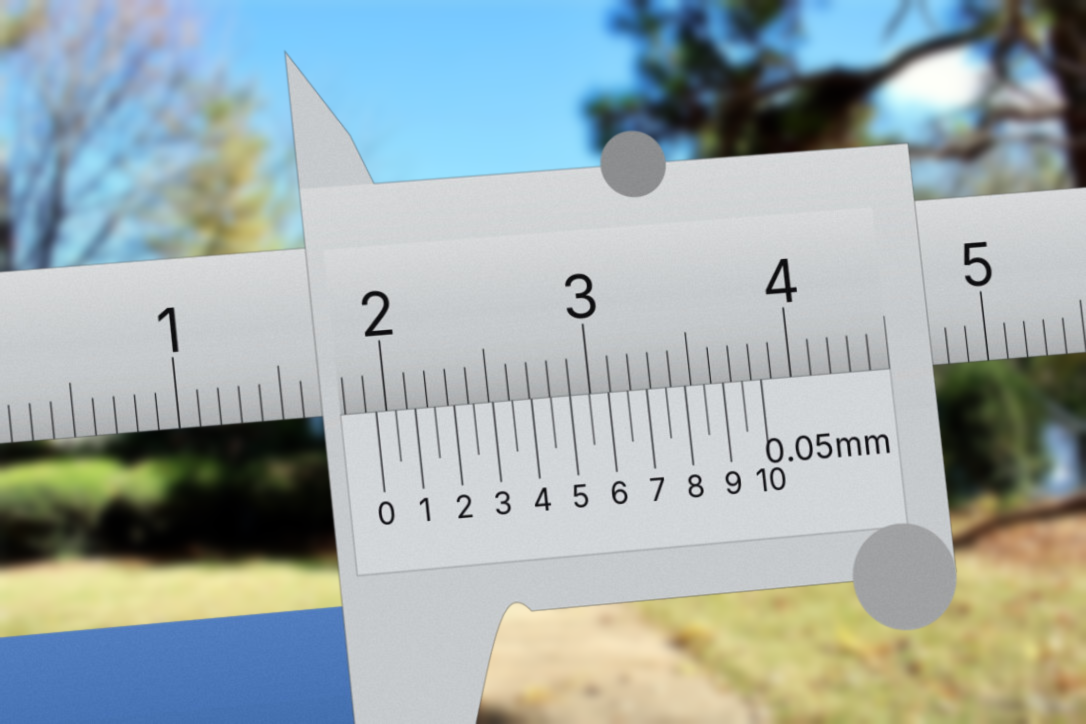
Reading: value=19.5 unit=mm
